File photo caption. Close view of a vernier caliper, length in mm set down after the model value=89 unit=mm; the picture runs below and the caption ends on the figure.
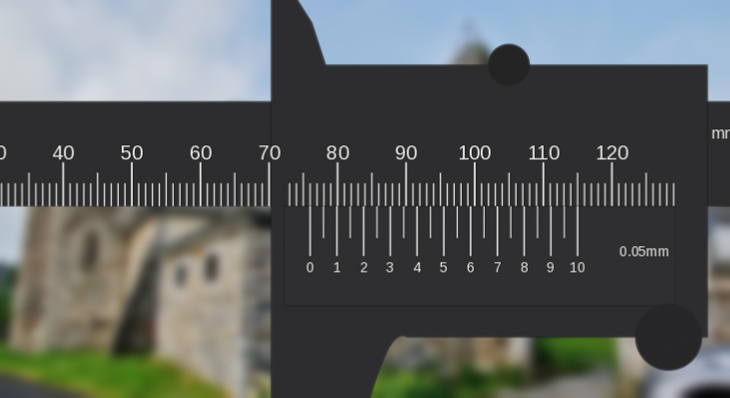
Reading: value=76.0 unit=mm
